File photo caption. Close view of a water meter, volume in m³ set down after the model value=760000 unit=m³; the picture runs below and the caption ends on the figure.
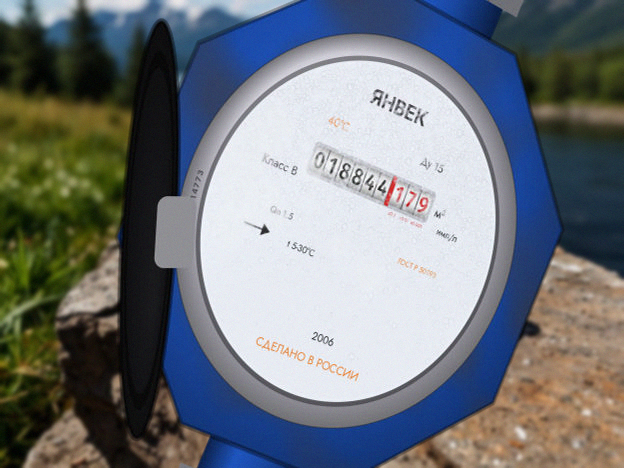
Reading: value=18844.179 unit=m³
